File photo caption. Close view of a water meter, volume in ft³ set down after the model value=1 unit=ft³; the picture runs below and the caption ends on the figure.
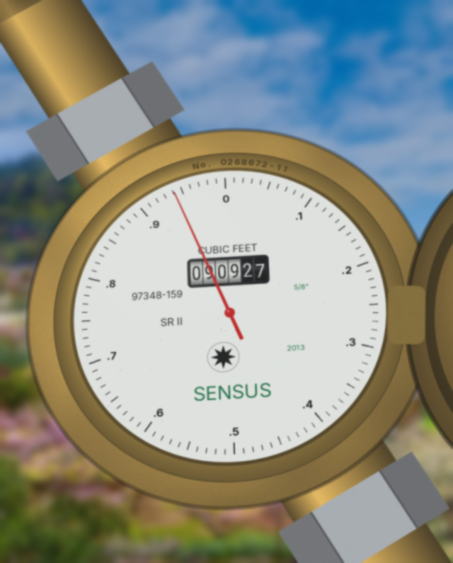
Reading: value=90926.94 unit=ft³
